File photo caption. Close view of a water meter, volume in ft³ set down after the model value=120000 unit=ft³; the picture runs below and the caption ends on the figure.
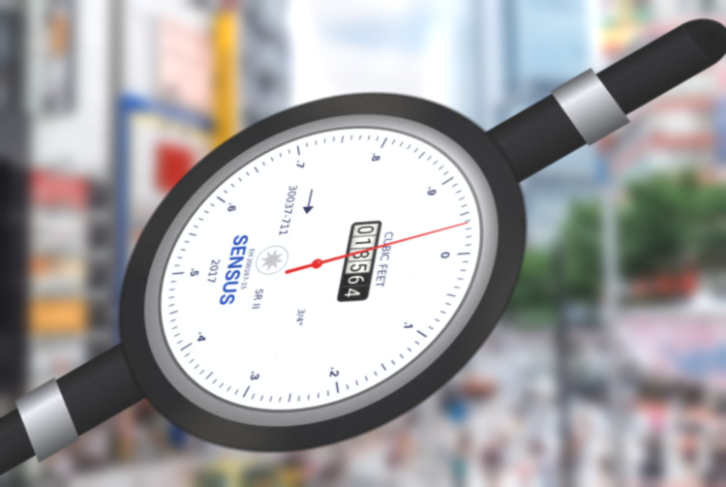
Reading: value=18563.96 unit=ft³
